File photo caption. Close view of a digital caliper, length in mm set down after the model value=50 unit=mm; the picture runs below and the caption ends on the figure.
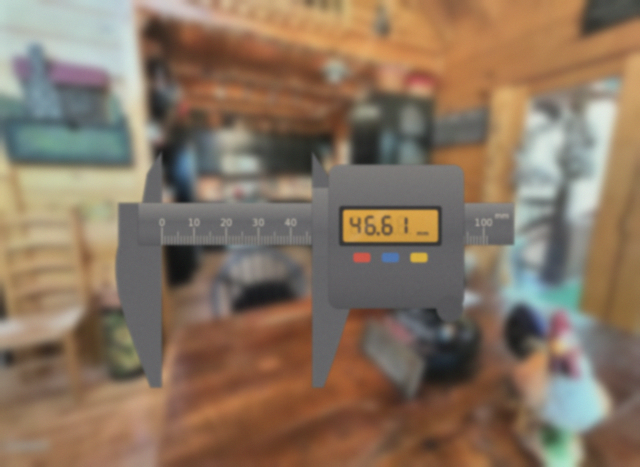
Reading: value=46.61 unit=mm
